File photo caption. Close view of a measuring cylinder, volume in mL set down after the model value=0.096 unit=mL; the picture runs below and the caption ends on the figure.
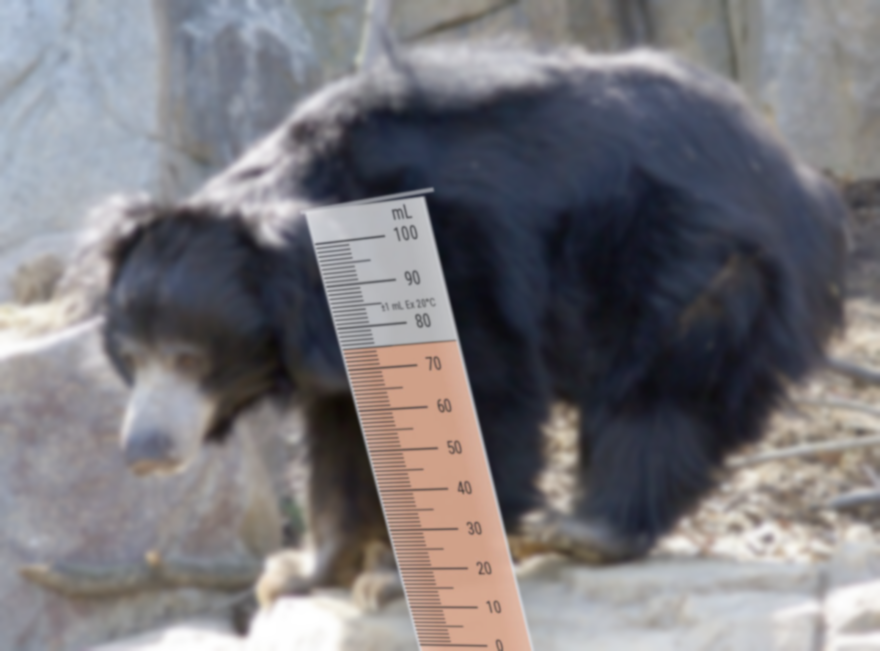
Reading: value=75 unit=mL
